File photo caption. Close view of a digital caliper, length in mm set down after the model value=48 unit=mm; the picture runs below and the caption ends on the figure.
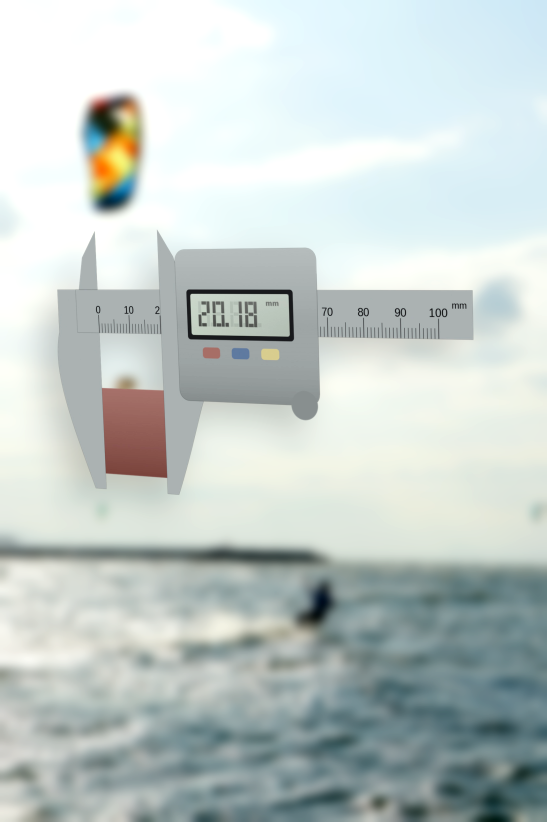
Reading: value=20.18 unit=mm
